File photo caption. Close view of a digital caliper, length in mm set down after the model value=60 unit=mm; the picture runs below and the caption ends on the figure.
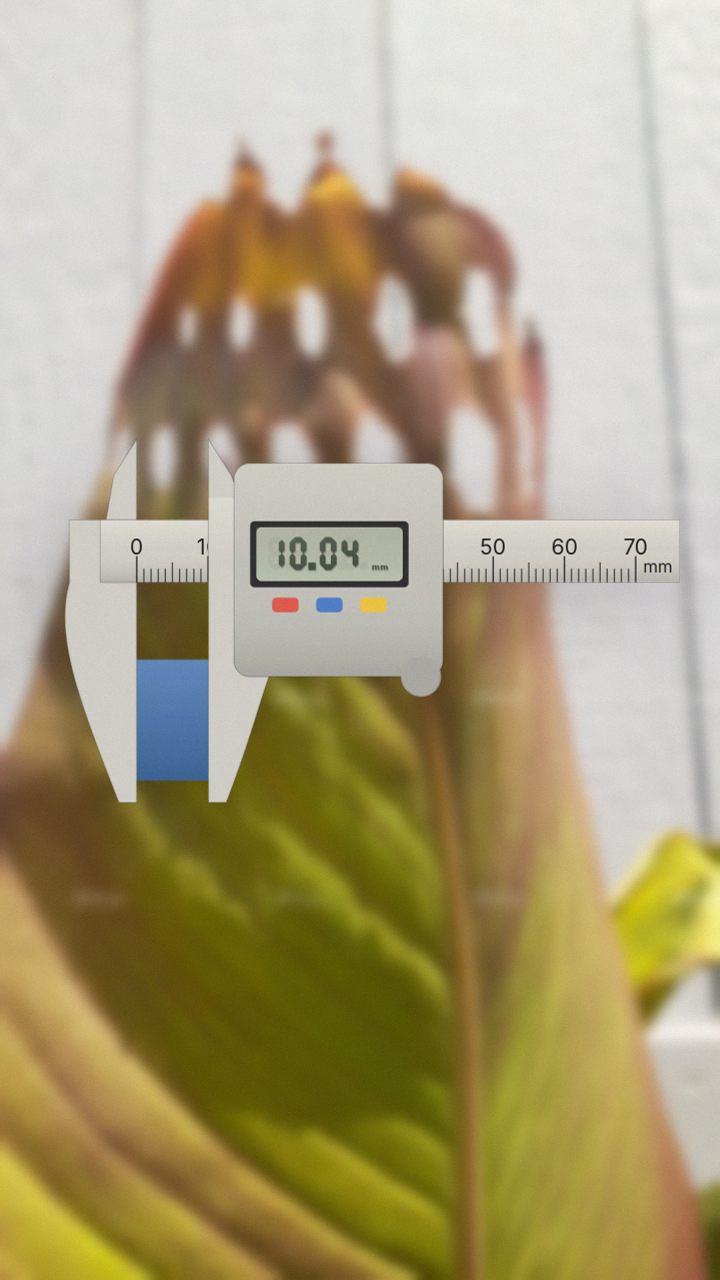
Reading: value=10.04 unit=mm
